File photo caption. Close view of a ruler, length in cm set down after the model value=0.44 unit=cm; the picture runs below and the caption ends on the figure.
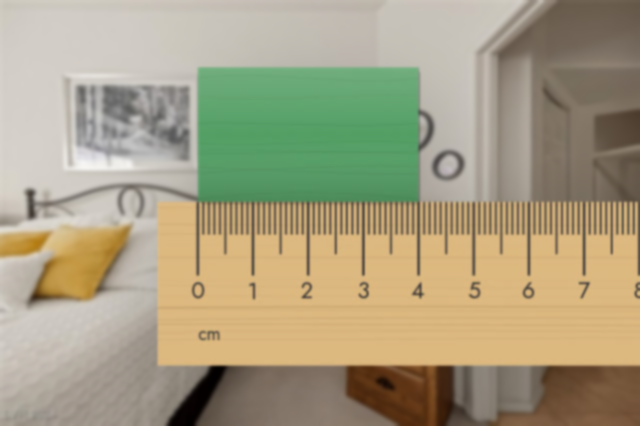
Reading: value=4 unit=cm
